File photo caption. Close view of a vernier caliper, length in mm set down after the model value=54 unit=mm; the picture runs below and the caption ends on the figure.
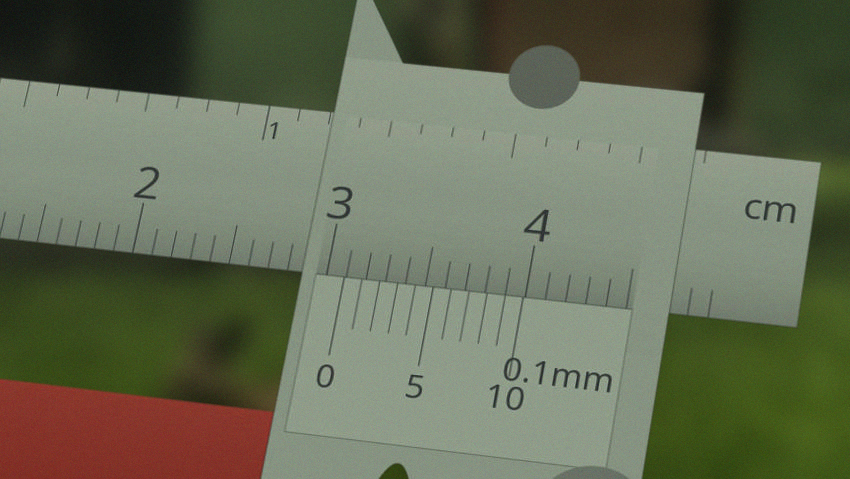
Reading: value=30.9 unit=mm
